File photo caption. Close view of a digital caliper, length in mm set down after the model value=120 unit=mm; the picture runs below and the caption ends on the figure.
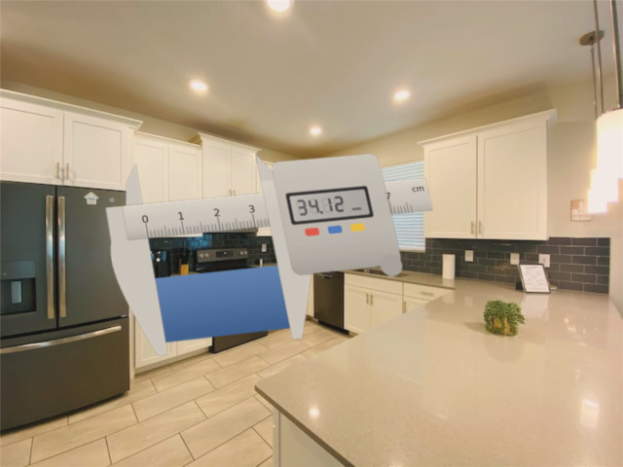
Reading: value=34.12 unit=mm
